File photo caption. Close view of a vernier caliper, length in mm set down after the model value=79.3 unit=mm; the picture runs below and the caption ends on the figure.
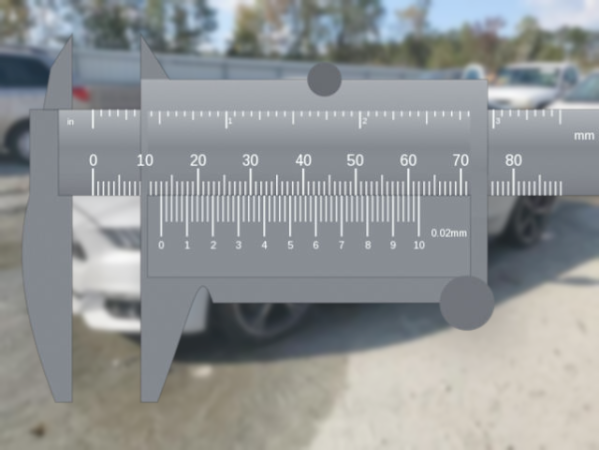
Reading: value=13.0 unit=mm
